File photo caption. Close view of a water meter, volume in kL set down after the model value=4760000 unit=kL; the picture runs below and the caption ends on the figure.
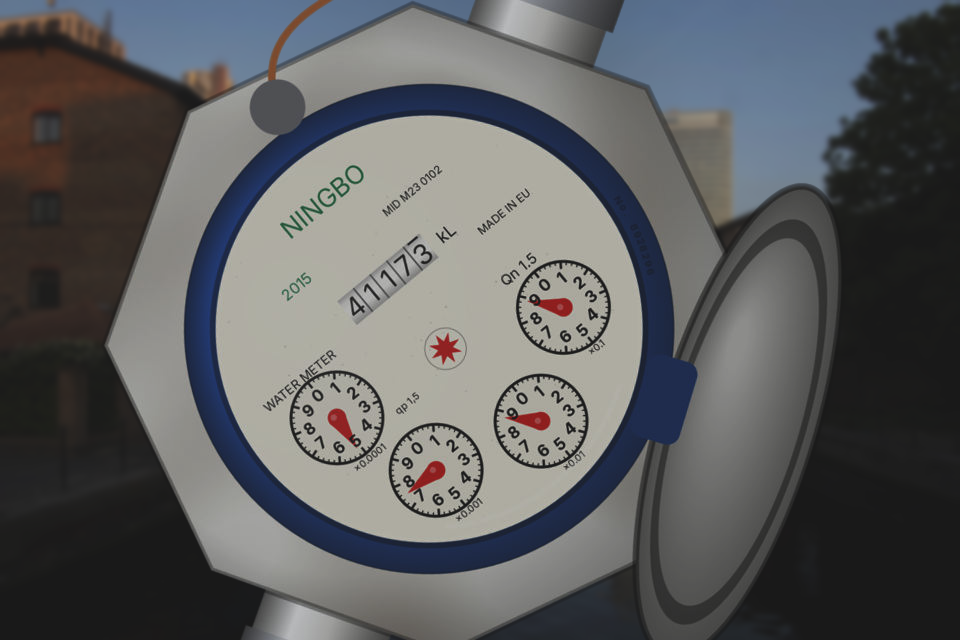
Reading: value=41172.8875 unit=kL
